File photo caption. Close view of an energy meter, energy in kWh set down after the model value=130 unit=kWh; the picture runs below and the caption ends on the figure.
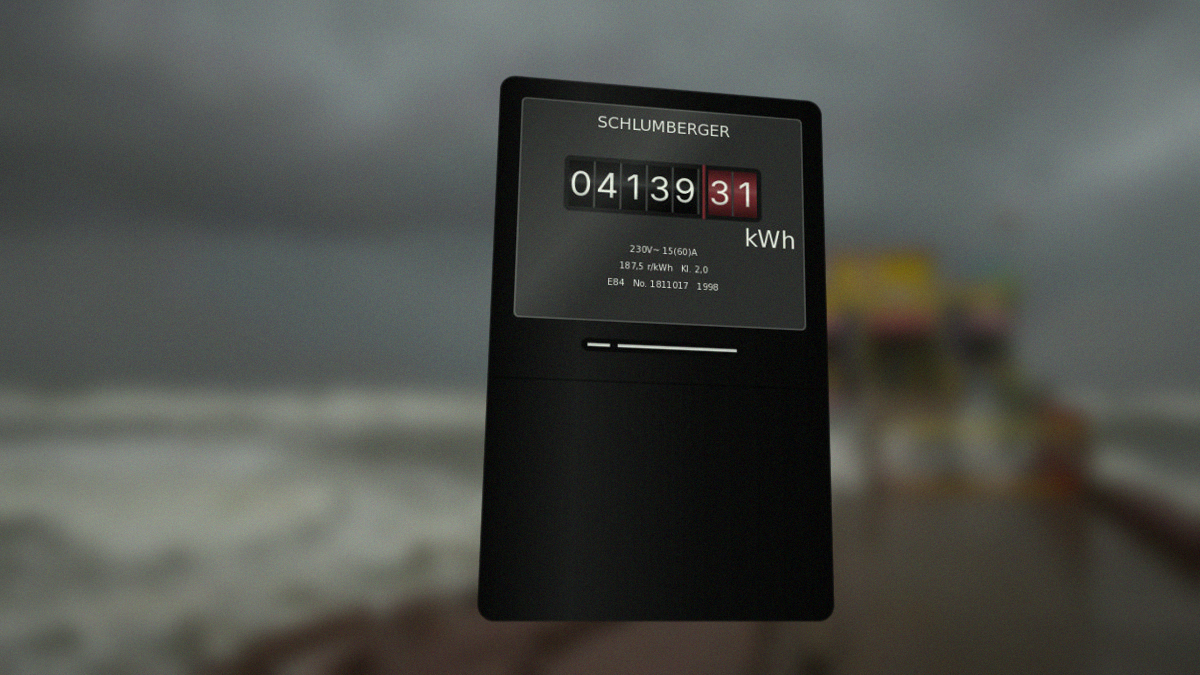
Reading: value=4139.31 unit=kWh
